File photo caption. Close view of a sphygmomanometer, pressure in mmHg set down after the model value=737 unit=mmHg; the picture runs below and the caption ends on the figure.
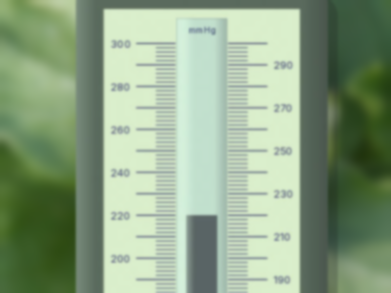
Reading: value=220 unit=mmHg
